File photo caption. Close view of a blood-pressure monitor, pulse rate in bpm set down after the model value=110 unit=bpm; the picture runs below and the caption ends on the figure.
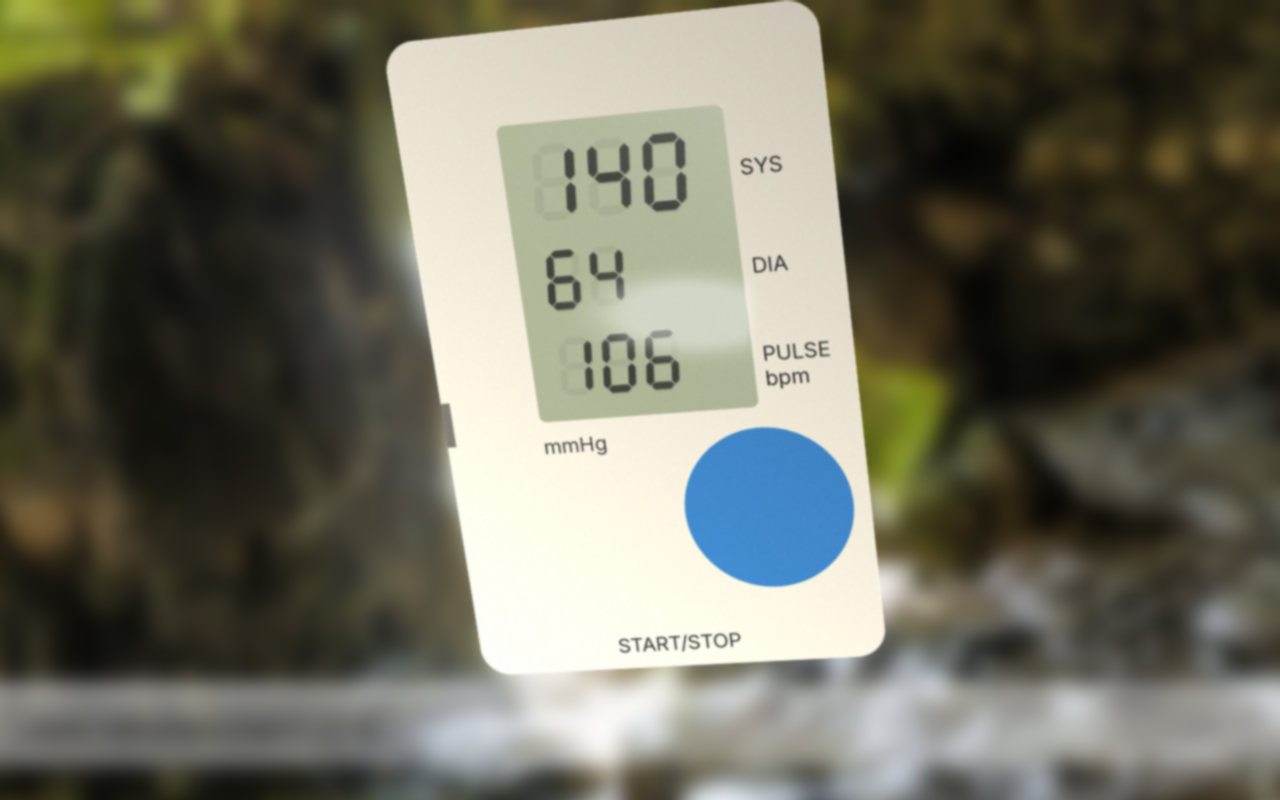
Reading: value=106 unit=bpm
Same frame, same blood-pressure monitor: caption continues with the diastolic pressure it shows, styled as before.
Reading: value=64 unit=mmHg
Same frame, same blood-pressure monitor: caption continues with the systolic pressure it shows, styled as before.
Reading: value=140 unit=mmHg
